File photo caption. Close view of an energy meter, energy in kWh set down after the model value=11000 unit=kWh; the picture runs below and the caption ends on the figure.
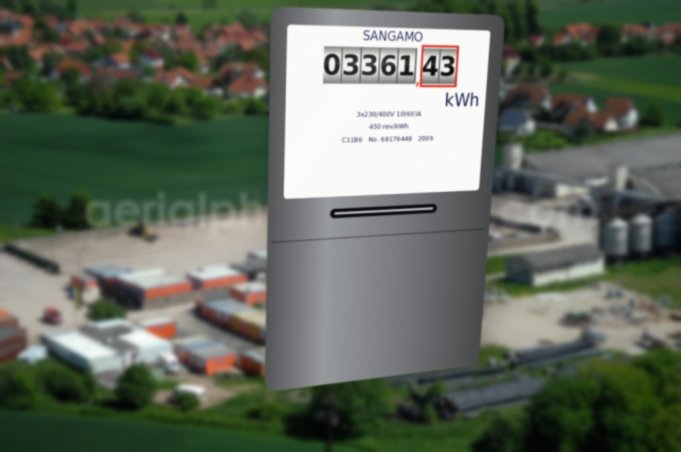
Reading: value=3361.43 unit=kWh
